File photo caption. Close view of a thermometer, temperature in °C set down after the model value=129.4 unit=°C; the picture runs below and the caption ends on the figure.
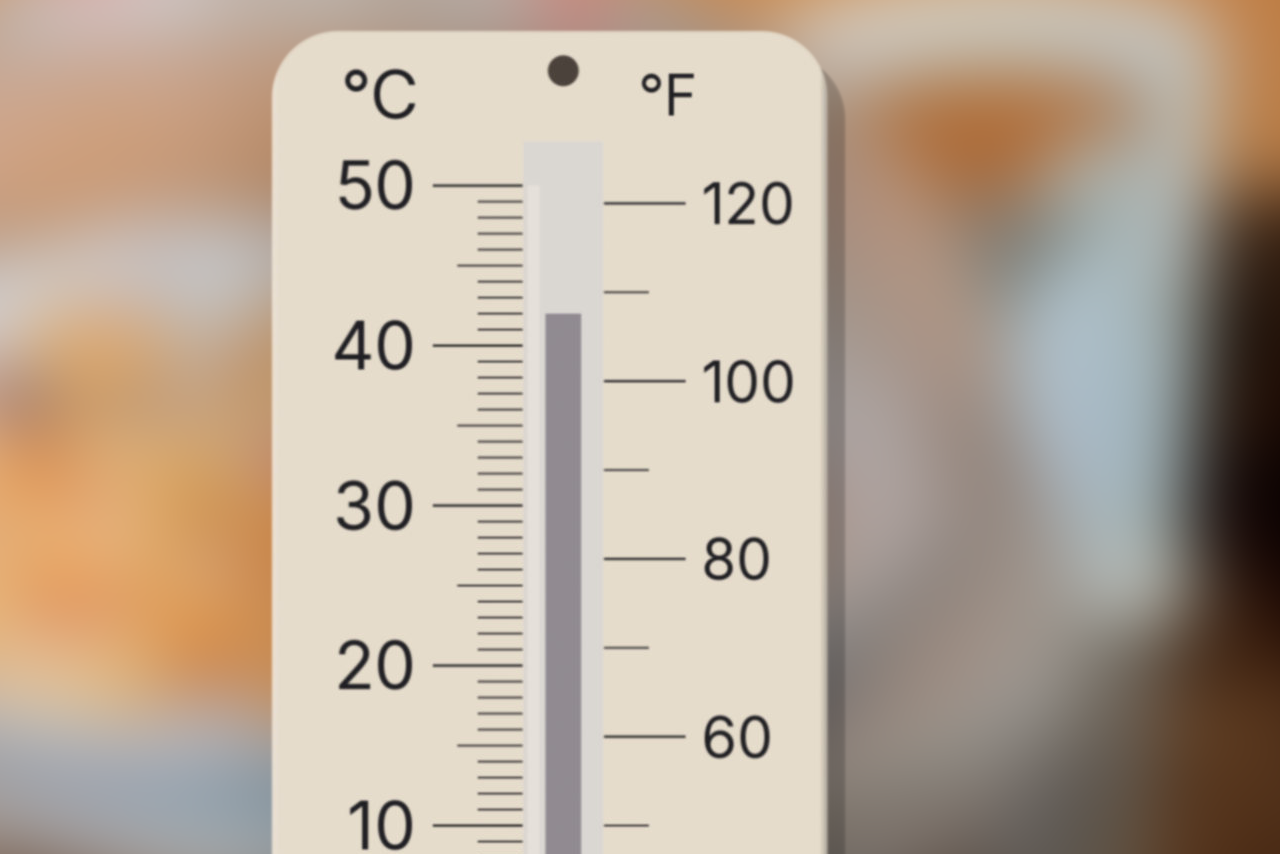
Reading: value=42 unit=°C
